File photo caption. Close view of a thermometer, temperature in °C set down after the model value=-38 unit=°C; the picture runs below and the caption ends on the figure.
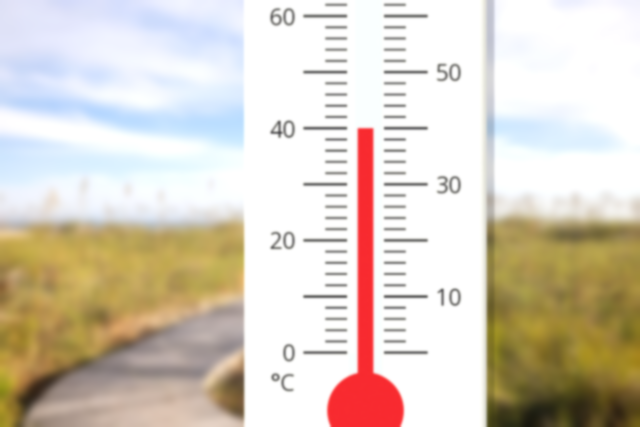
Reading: value=40 unit=°C
